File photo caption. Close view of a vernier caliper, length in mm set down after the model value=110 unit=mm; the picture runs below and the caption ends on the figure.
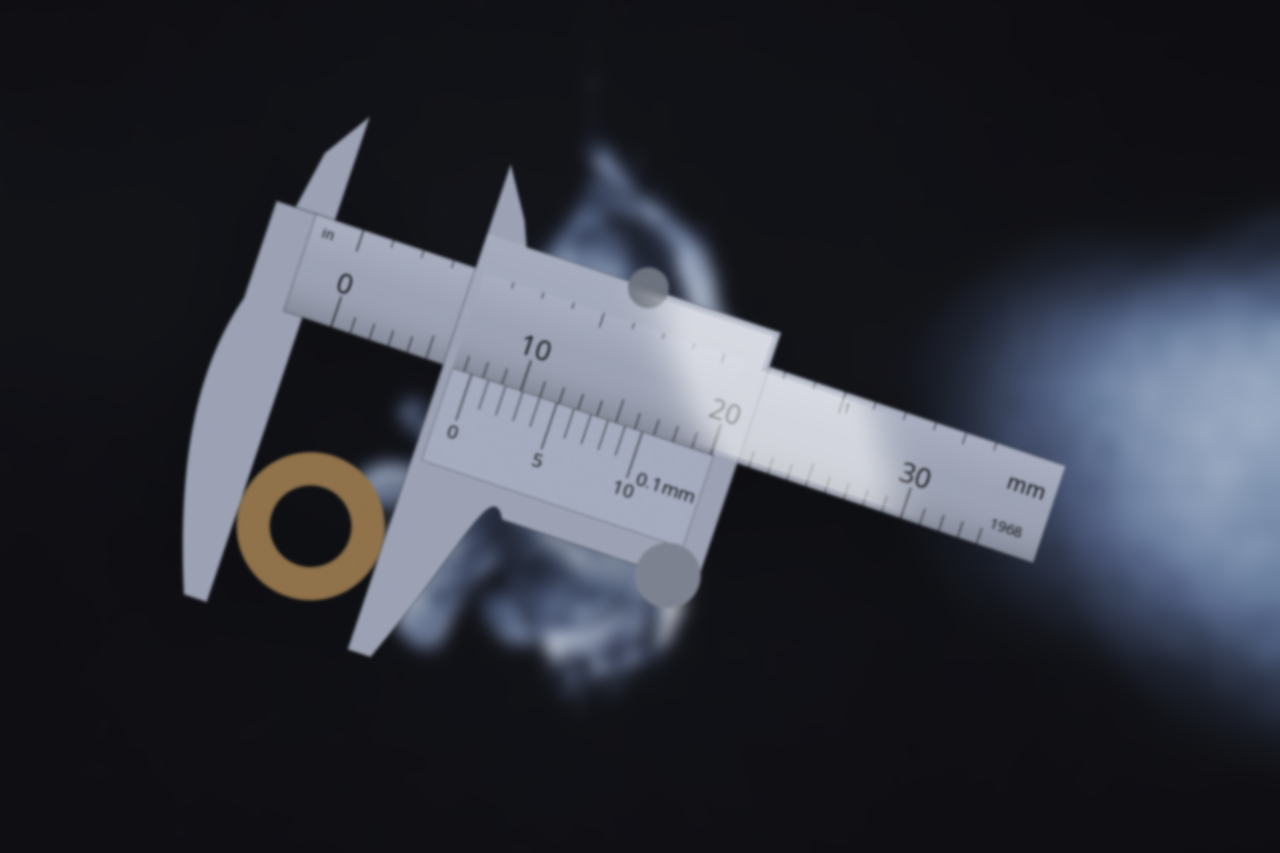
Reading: value=7.4 unit=mm
